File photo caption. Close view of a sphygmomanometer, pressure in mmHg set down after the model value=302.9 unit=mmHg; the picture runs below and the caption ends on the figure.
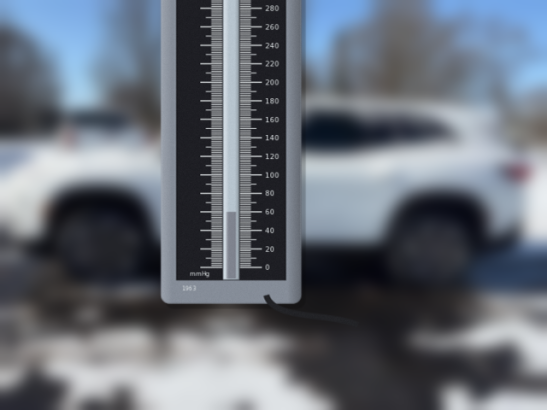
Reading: value=60 unit=mmHg
